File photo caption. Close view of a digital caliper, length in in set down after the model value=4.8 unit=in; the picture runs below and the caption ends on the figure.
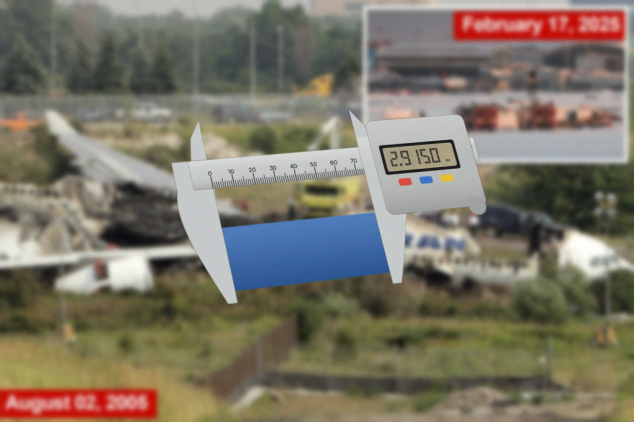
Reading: value=2.9150 unit=in
